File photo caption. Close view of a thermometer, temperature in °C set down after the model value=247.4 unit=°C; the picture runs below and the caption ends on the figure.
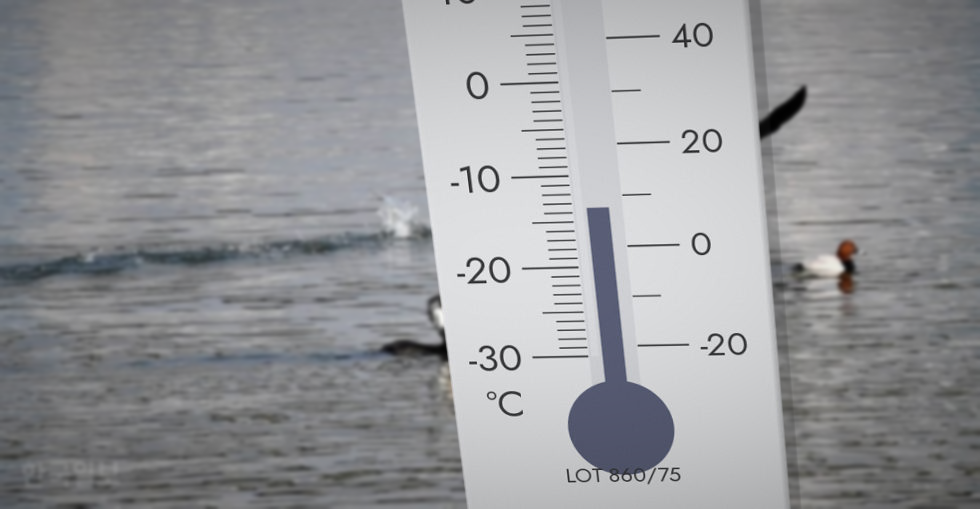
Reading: value=-13.5 unit=°C
